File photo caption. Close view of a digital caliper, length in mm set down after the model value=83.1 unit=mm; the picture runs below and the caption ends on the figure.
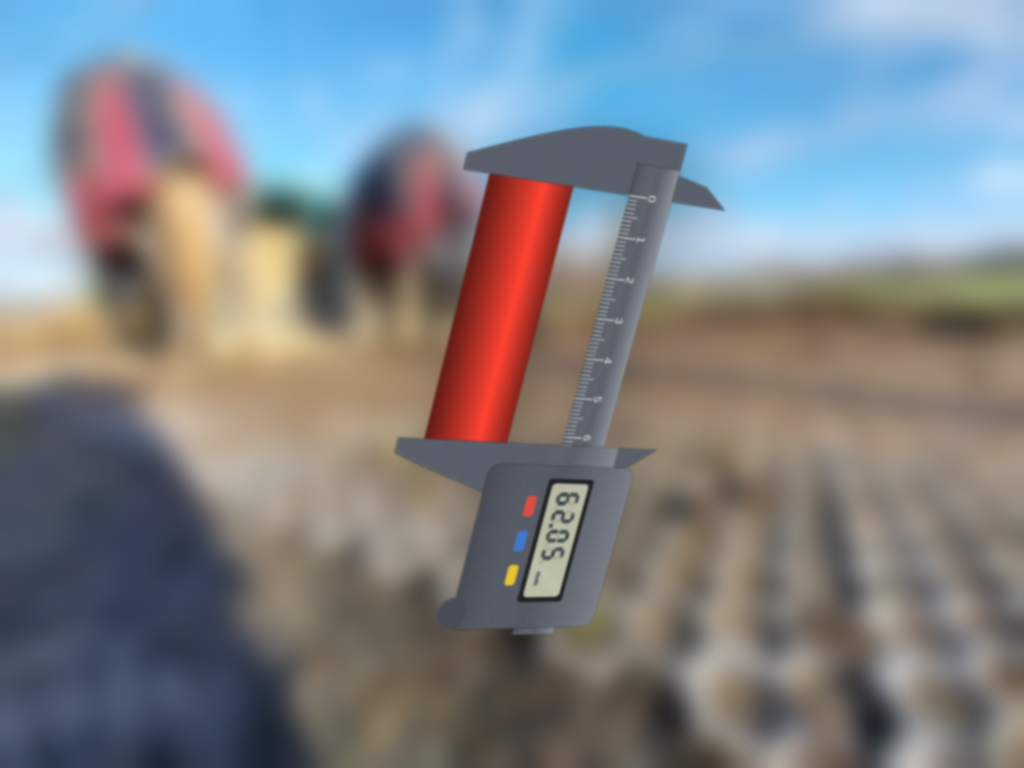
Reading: value=62.05 unit=mm
